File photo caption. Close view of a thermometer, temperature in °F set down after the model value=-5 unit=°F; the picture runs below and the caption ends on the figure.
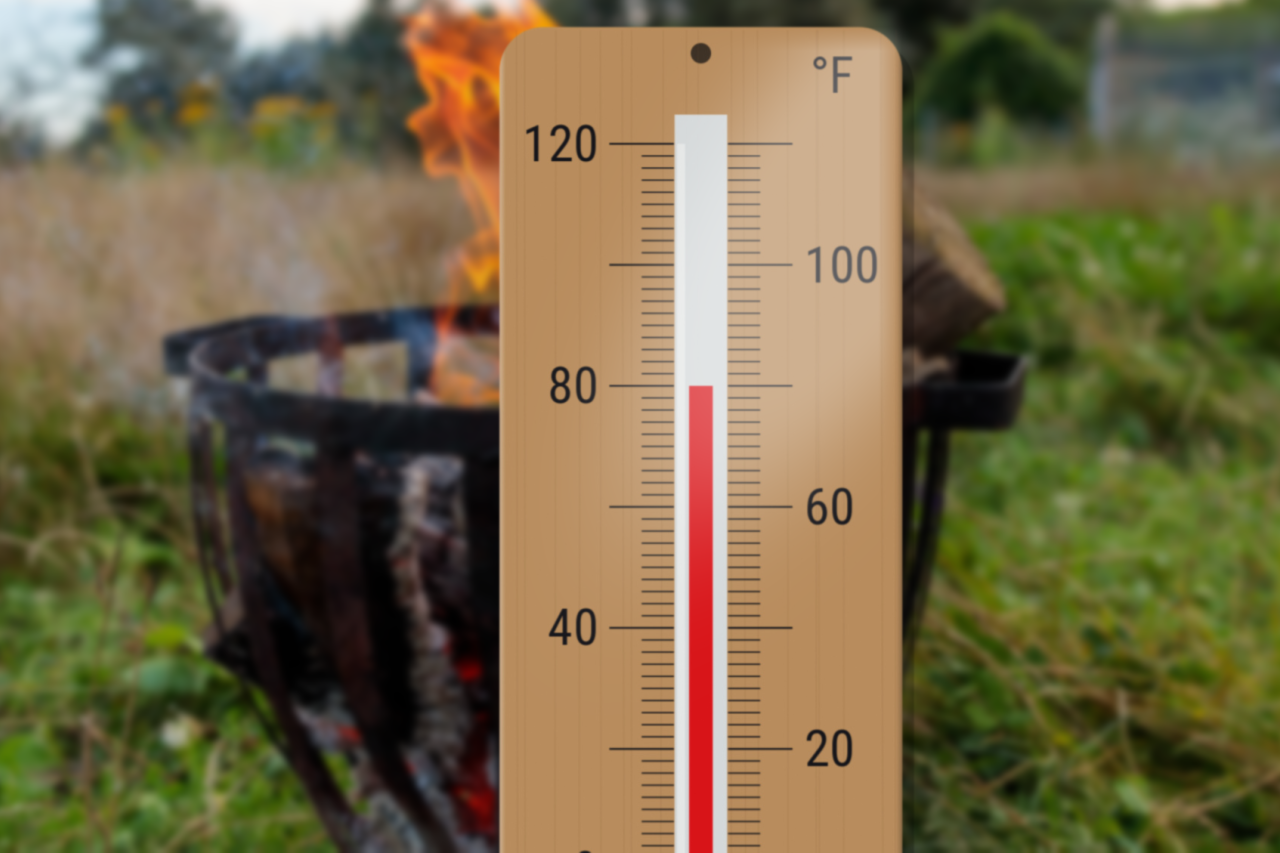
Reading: value=80 unit=°F
